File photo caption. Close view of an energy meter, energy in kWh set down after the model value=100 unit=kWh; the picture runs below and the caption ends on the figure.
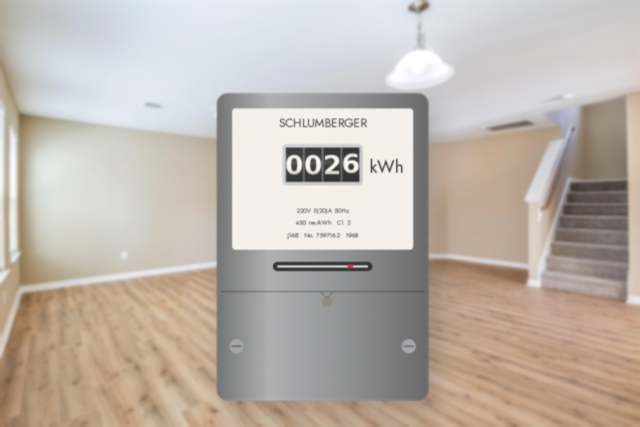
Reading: value=26 unit=kWh
